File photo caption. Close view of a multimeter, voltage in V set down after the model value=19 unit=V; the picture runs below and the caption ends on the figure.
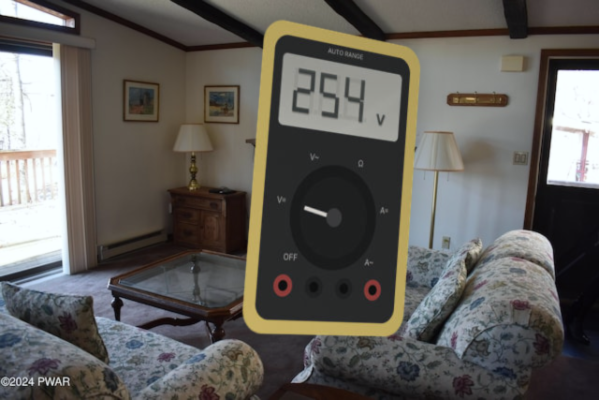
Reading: value=254 unit=V
